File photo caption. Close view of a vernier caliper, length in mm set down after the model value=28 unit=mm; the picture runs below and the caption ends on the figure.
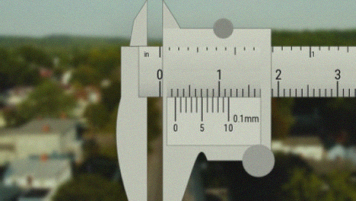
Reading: value=2.6 unit=mm
